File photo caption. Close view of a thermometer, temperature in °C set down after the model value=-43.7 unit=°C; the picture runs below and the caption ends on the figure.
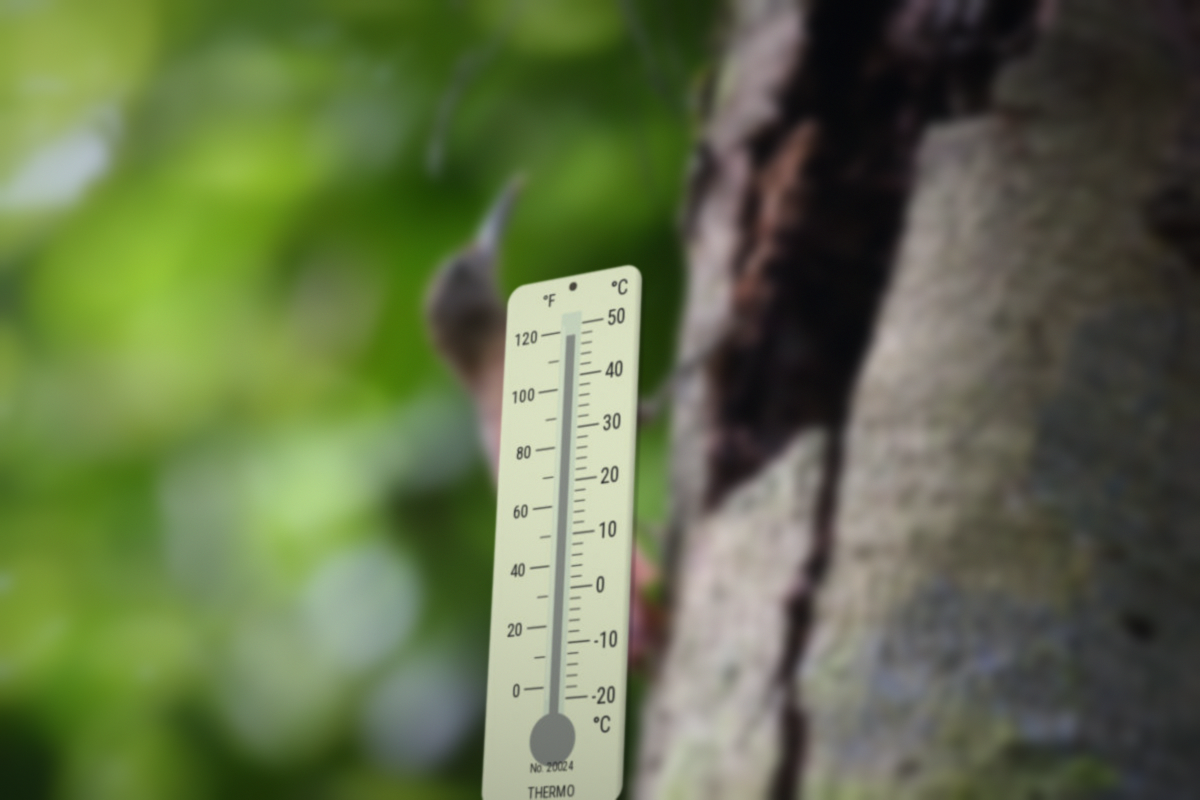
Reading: value=48 unit=°C
